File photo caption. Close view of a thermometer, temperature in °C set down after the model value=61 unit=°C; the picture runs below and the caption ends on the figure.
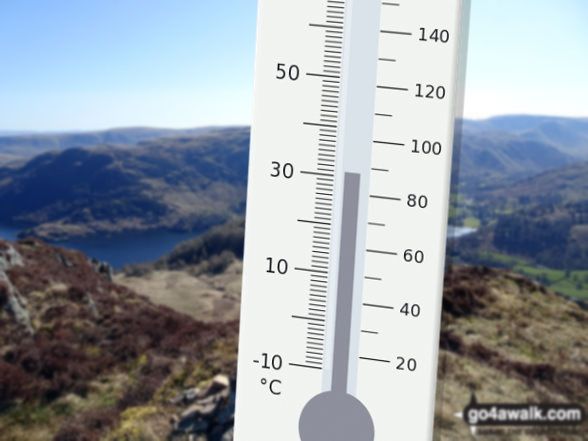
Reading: value=31 unit=°C
